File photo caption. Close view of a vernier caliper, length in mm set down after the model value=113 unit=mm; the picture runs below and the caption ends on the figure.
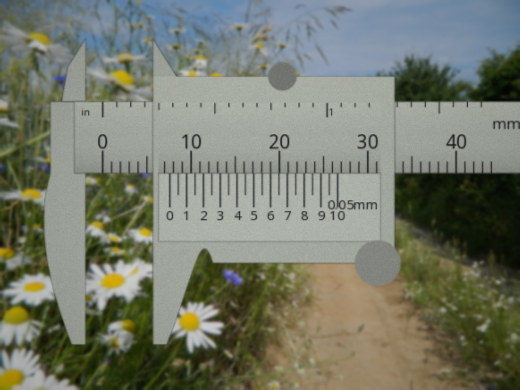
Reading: value=7.6 unit=mm
